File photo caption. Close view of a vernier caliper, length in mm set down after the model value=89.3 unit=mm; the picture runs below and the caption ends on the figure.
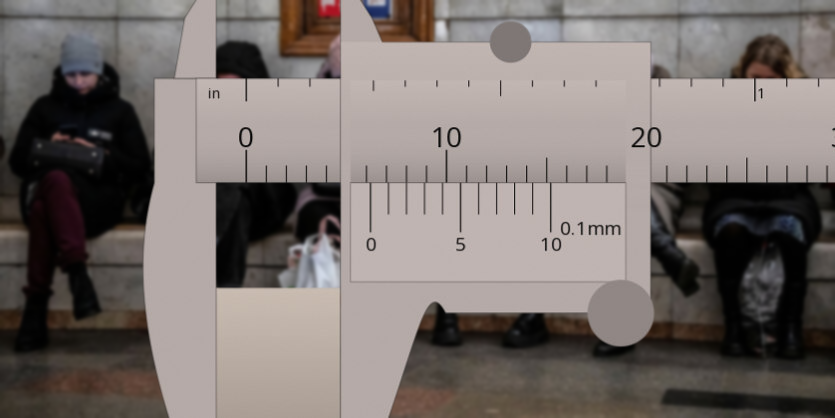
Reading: value=6.2 unit=mm
